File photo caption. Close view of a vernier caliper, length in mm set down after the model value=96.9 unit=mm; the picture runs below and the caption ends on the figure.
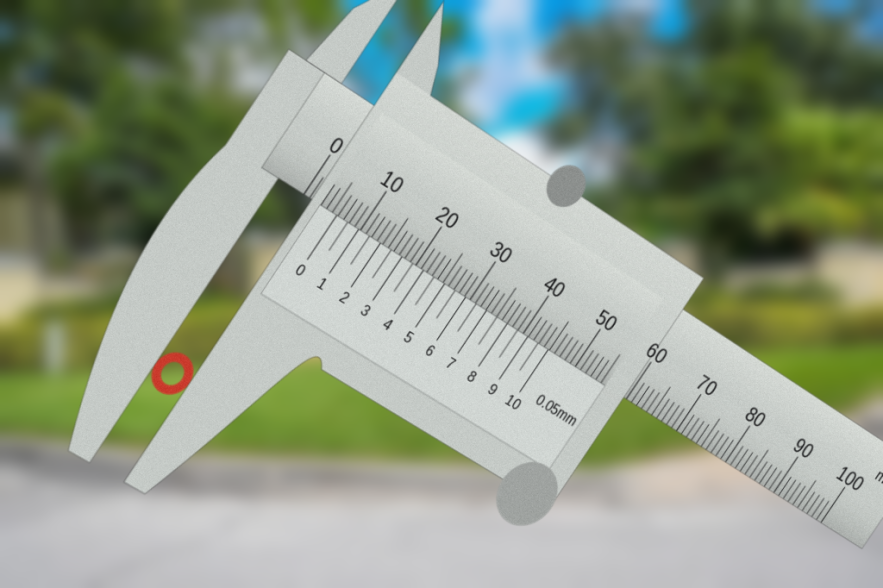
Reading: value=5.8 unit=mm
